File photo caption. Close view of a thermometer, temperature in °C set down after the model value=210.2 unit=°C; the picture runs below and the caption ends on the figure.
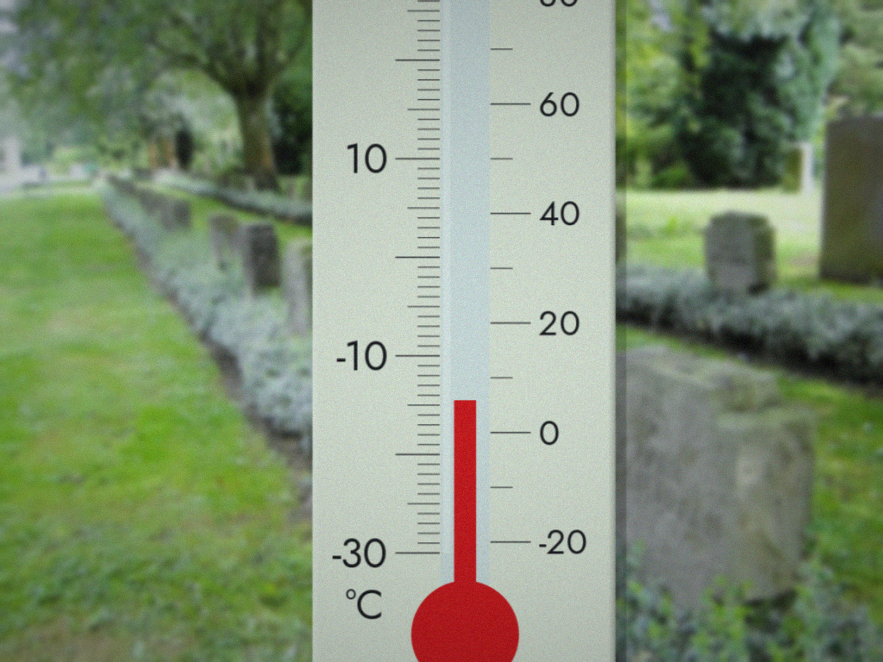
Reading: value=-14.5 unit=°C
